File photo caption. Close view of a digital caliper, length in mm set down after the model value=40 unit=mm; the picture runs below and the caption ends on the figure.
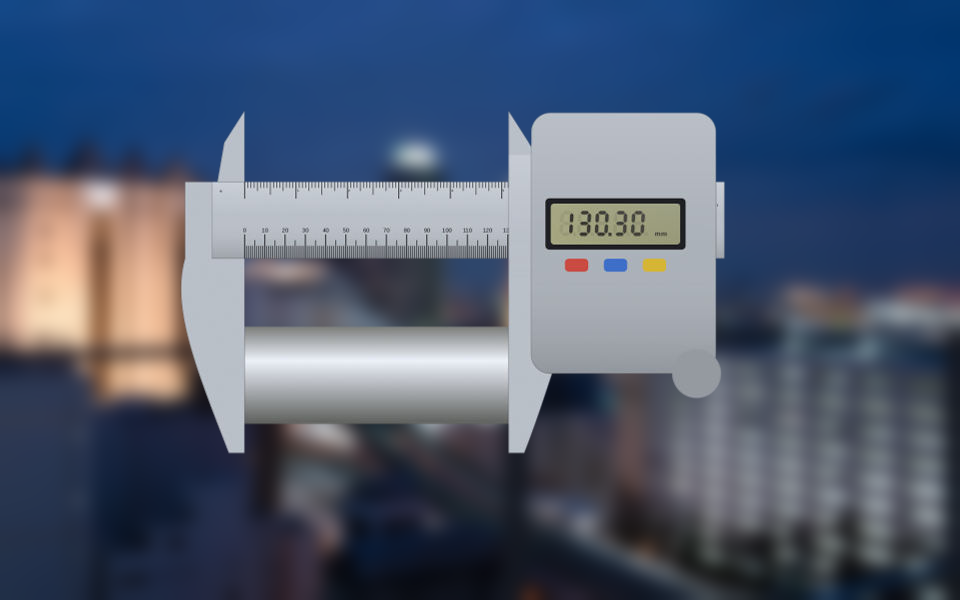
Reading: value=130.30 unit=mm
